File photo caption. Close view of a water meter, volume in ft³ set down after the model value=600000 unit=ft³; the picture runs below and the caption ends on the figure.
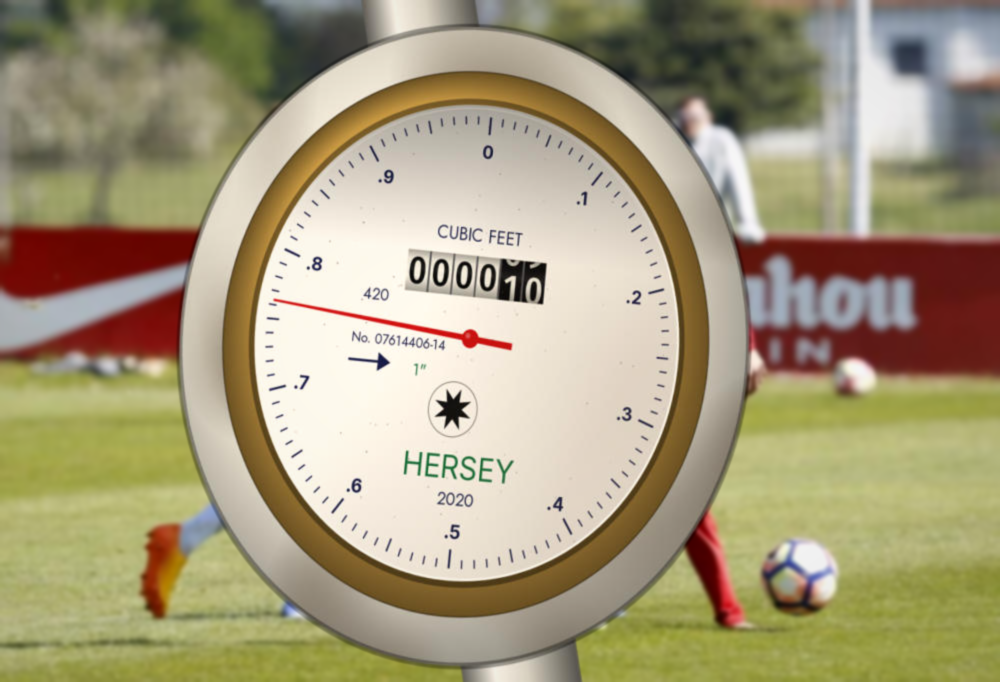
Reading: value=9.76 unit=ft³
